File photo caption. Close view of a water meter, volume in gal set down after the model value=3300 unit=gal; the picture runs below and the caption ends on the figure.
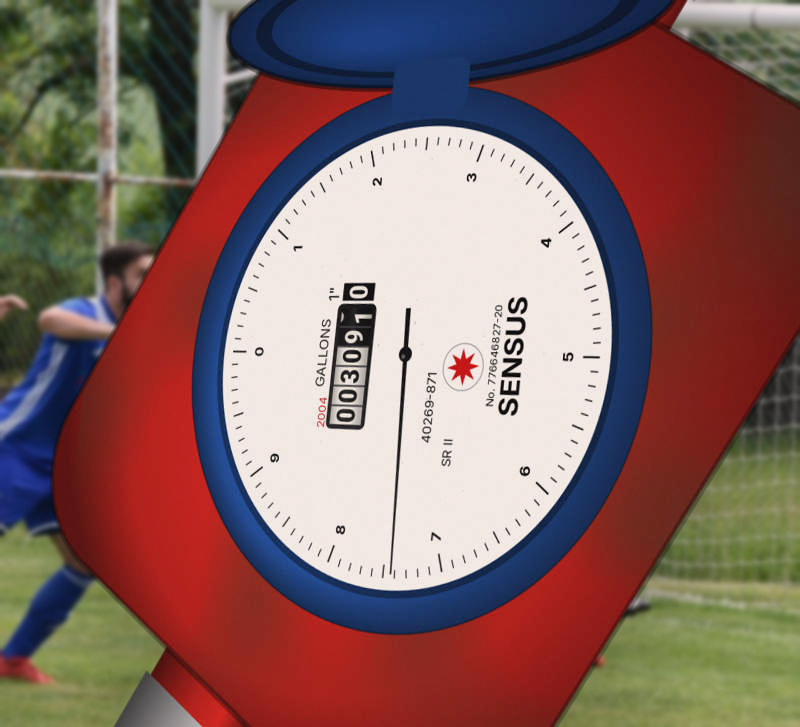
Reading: value=30907.4 unit=gal
